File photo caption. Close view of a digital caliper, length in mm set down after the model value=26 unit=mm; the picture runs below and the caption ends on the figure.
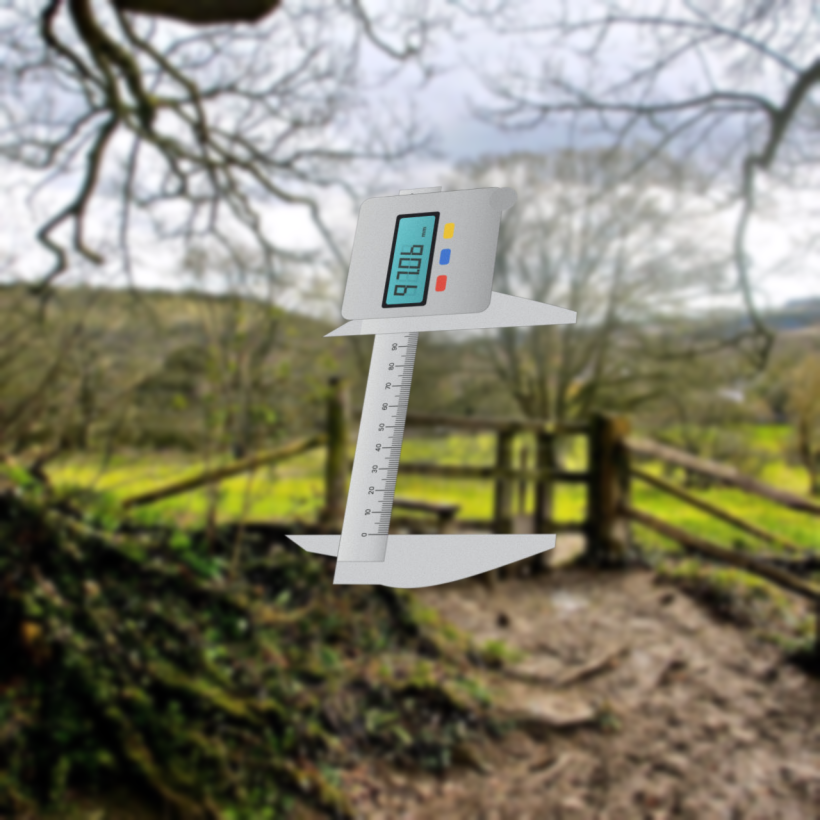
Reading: value=97.06 unit=mm
